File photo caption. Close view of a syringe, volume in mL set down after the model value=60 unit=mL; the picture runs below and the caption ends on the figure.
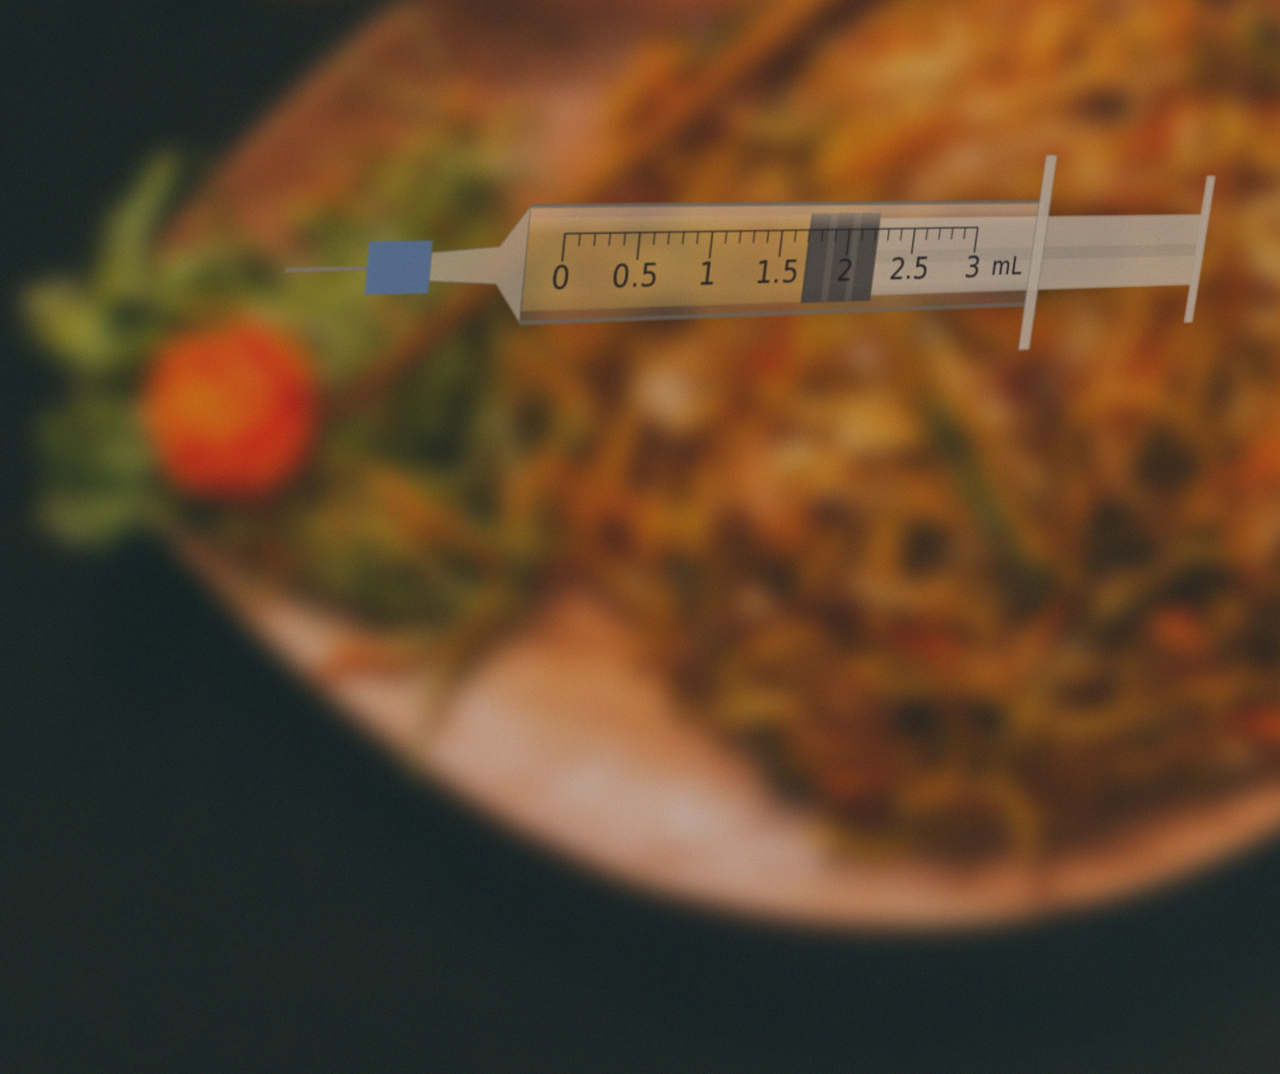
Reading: value=1.7 unit=mL
